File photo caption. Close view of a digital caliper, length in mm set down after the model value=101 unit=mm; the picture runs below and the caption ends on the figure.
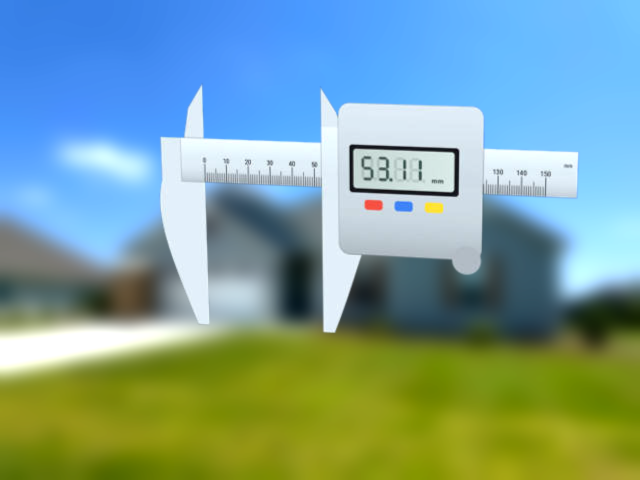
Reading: value=53.11 unit=mm
